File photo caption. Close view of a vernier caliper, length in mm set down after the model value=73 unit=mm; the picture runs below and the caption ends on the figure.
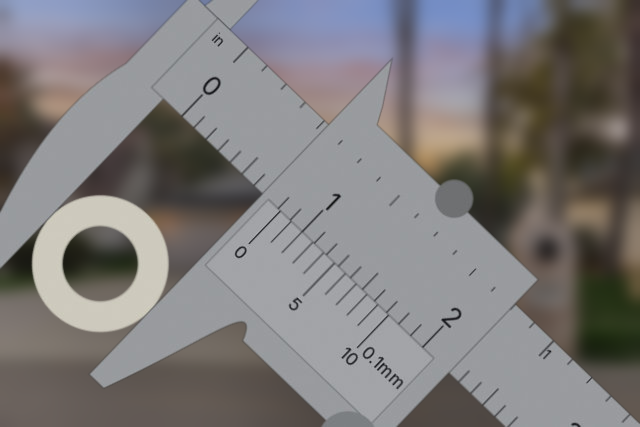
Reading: value=8.2 unit=mm
